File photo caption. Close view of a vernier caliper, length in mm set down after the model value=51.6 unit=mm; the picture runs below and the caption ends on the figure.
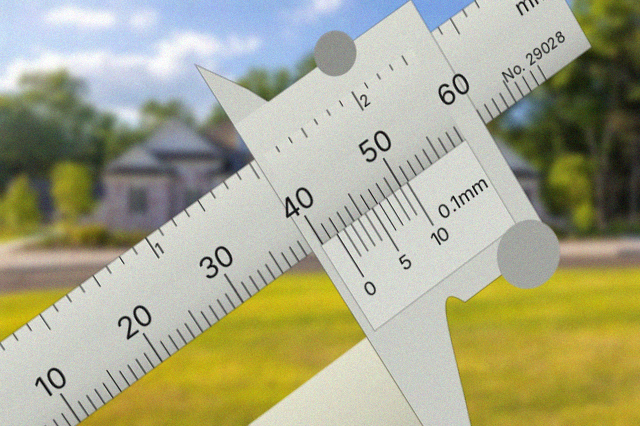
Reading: value=41.8 unit=mm
